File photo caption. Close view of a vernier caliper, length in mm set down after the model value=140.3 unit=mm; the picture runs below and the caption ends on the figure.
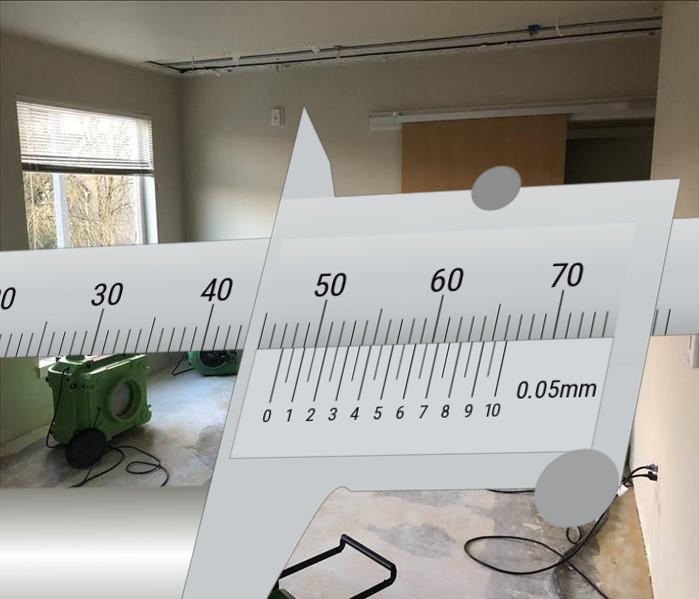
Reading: value=47.2 unit=mm
